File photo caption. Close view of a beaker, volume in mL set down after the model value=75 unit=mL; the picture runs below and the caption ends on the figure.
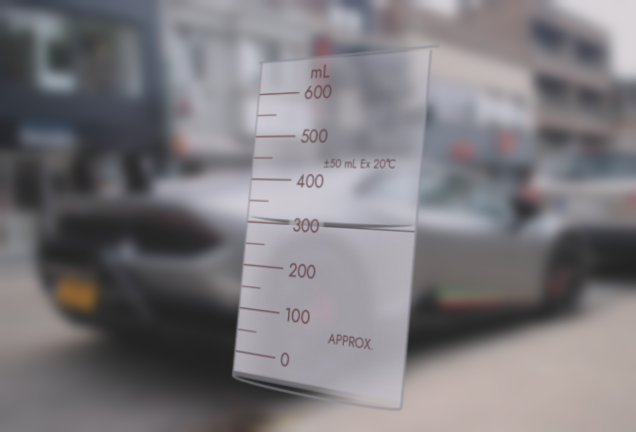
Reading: value=300 unit=mL
